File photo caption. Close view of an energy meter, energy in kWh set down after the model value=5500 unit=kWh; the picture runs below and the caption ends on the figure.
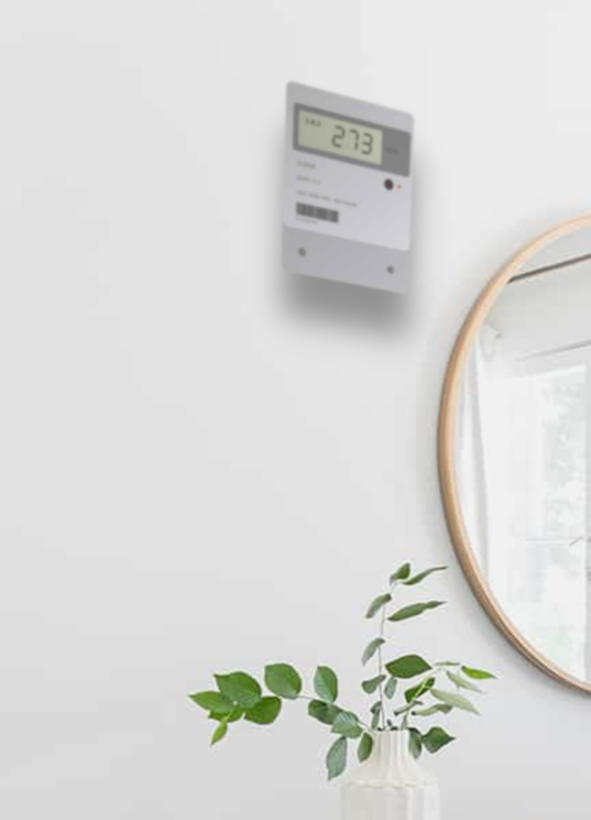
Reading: value=273 unit=kWh
